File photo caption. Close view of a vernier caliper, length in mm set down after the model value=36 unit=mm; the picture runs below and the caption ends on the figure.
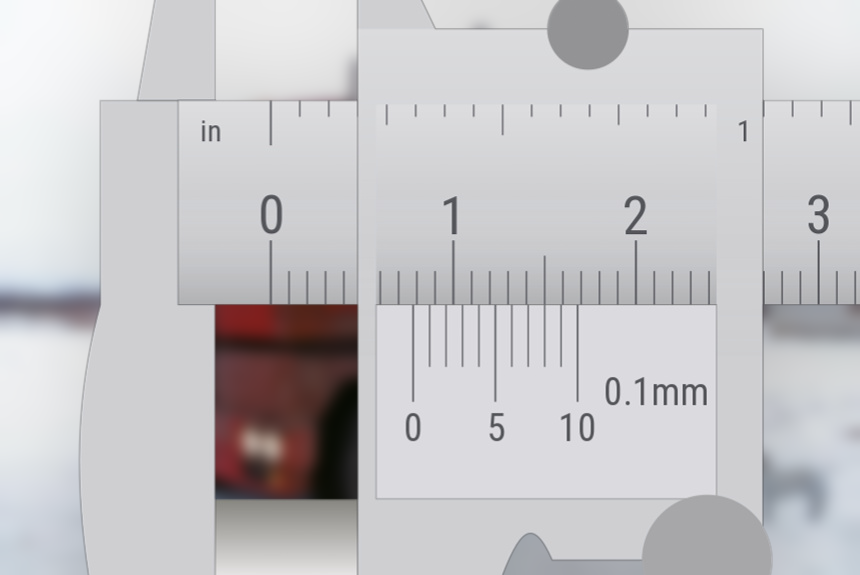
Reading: value=7.8 unit=mm
